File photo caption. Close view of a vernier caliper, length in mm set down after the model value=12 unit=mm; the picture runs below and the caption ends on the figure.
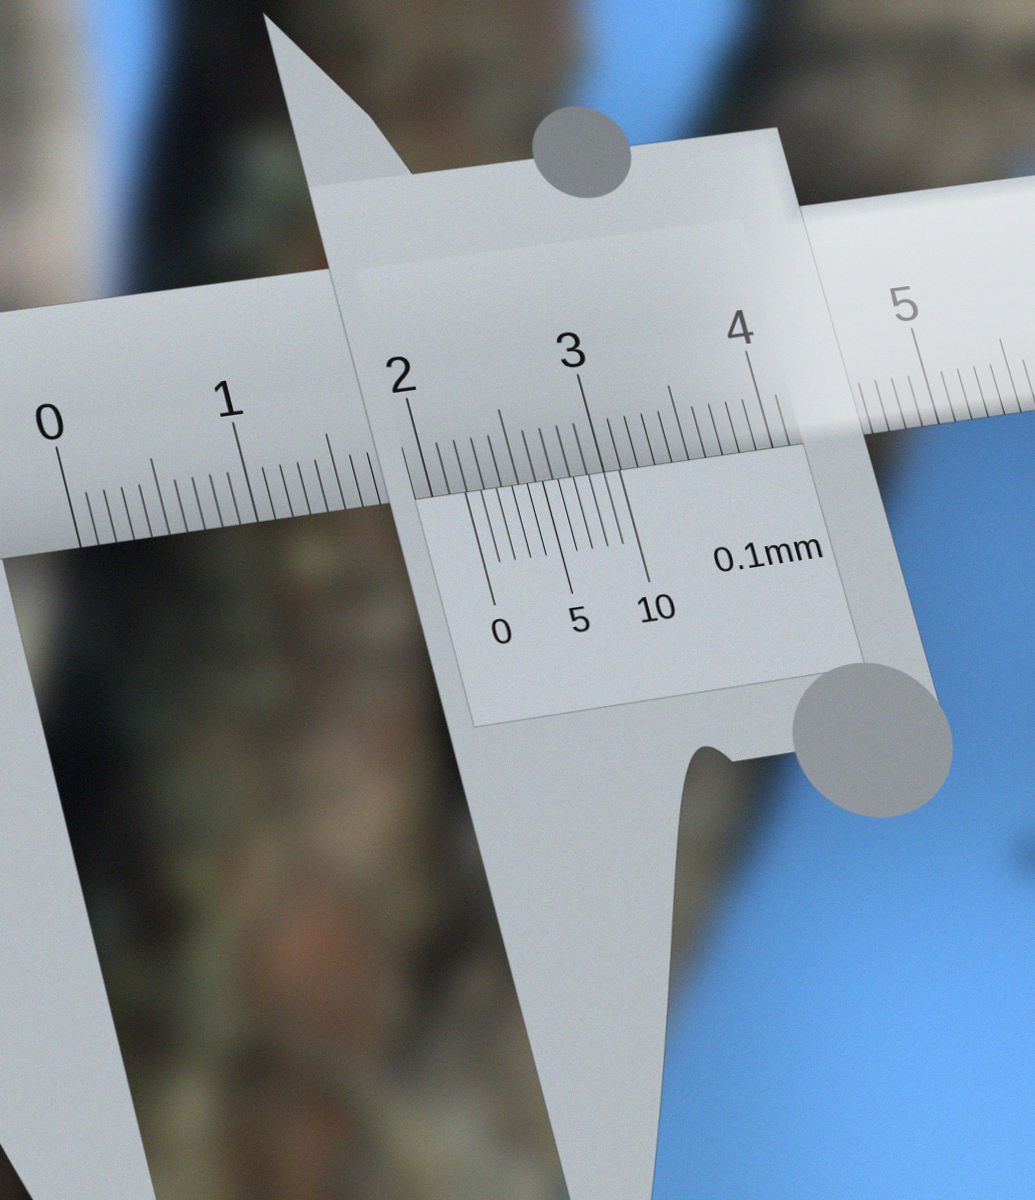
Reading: value=21.9 unit=mm
